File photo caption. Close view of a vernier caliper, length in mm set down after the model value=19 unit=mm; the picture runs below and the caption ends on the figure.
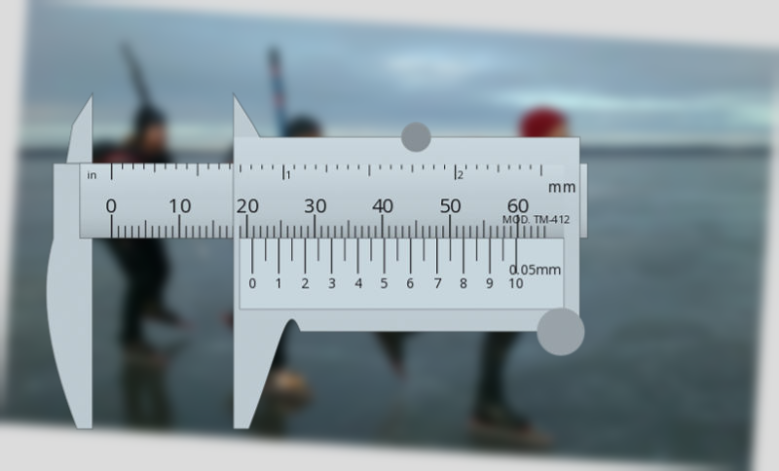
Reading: value=20.8 unit=mm
